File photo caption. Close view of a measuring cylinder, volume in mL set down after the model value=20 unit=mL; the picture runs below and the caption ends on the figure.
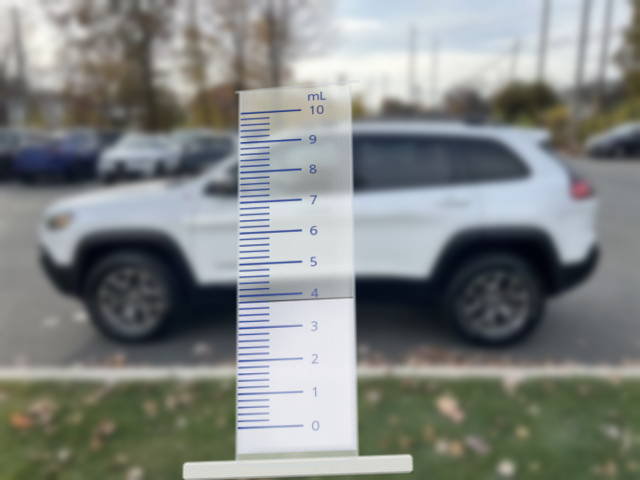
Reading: value=3.8 unit=mL
